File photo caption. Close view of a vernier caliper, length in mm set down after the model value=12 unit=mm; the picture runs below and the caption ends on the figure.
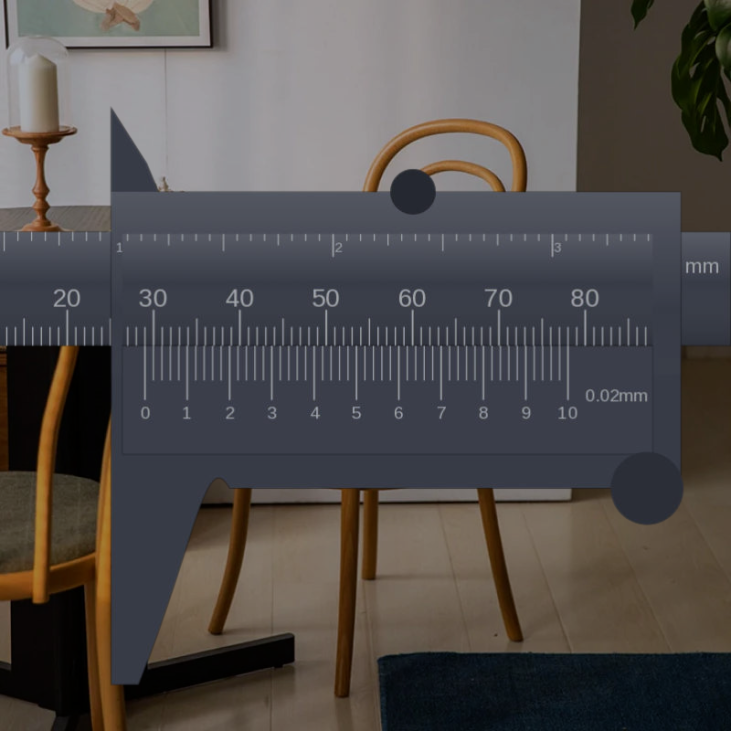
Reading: value=29.0 unit=mm
